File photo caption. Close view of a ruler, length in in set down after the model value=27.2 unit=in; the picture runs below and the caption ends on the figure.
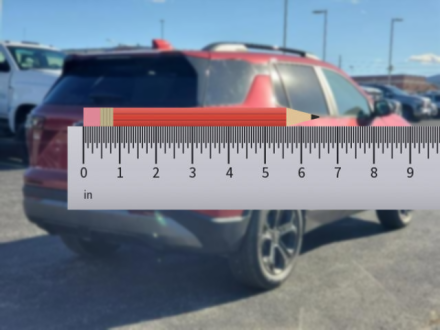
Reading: value=6.5 unit=in
